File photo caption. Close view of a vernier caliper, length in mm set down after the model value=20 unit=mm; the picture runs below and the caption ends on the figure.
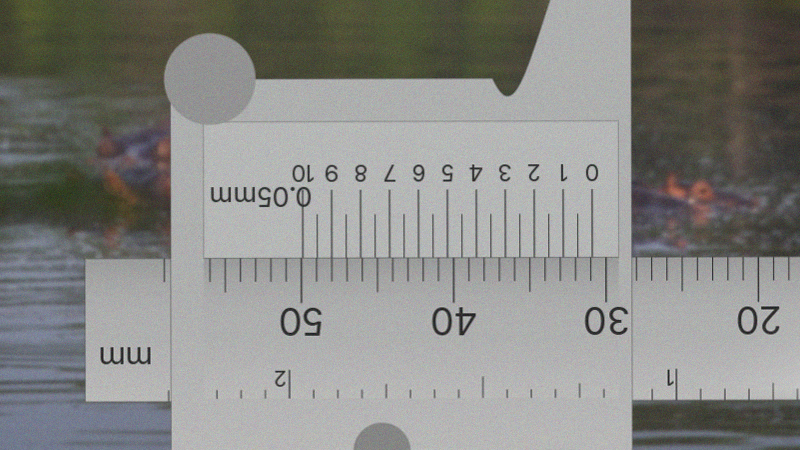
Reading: value=30.9 unit=mm
